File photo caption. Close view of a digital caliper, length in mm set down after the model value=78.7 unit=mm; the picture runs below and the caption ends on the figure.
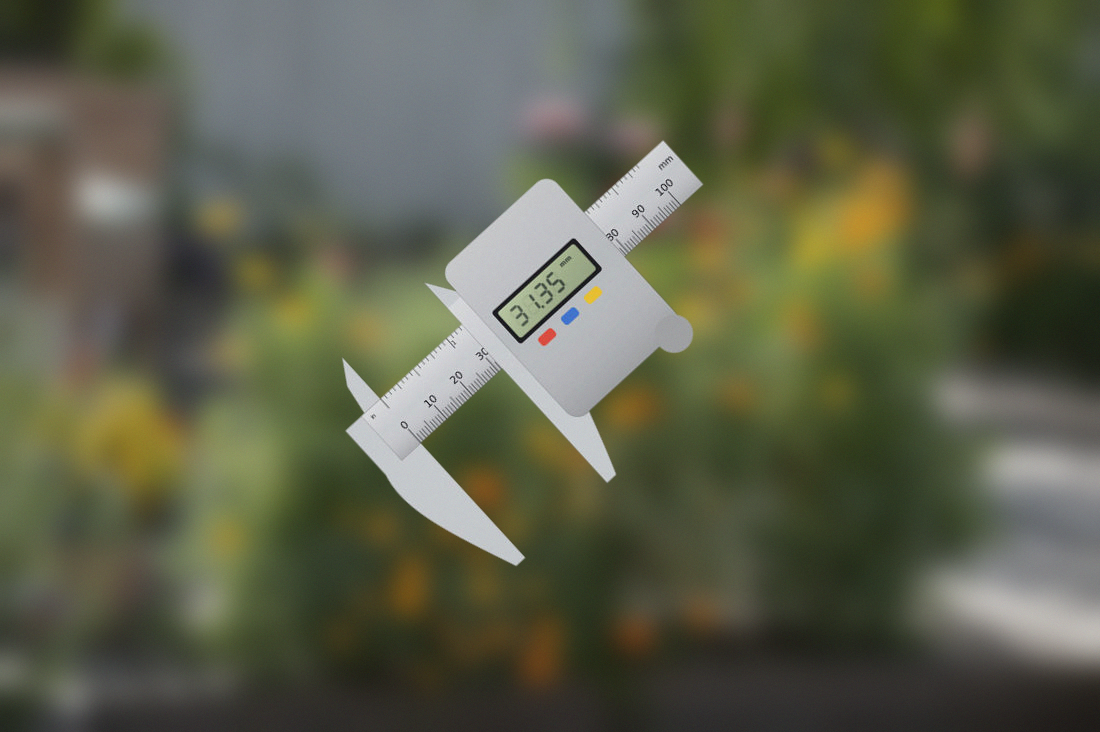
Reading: value=31.35 unit=mm
